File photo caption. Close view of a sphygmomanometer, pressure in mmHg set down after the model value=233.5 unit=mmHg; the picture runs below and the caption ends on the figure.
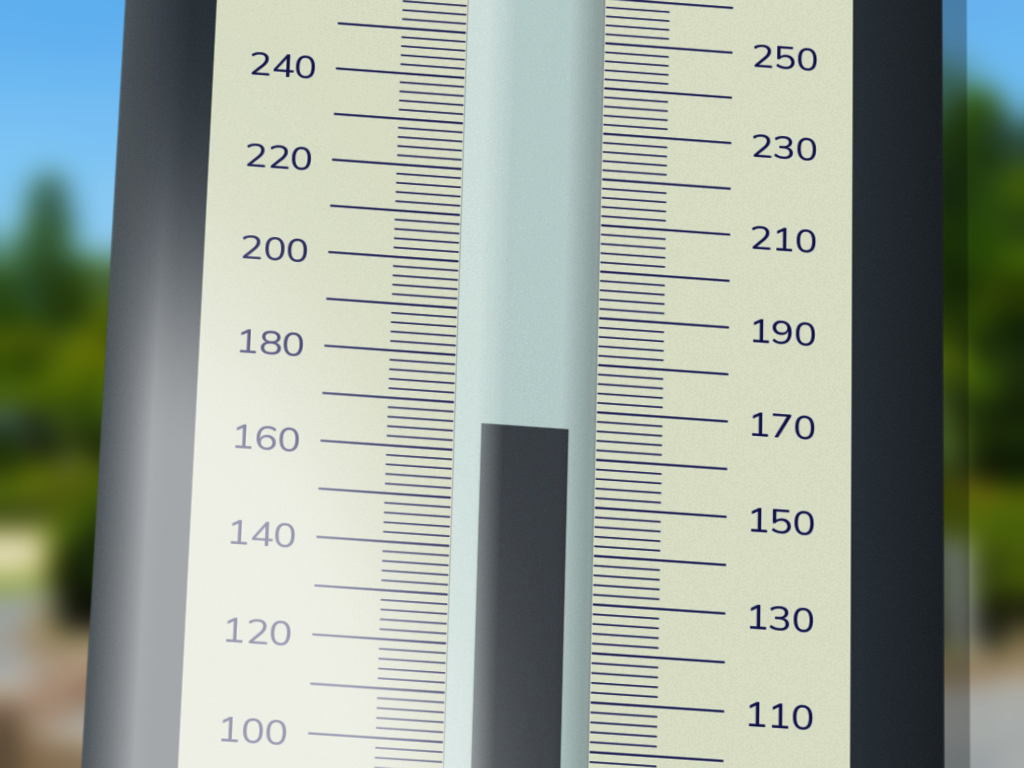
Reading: value=166 unit=mmHg
